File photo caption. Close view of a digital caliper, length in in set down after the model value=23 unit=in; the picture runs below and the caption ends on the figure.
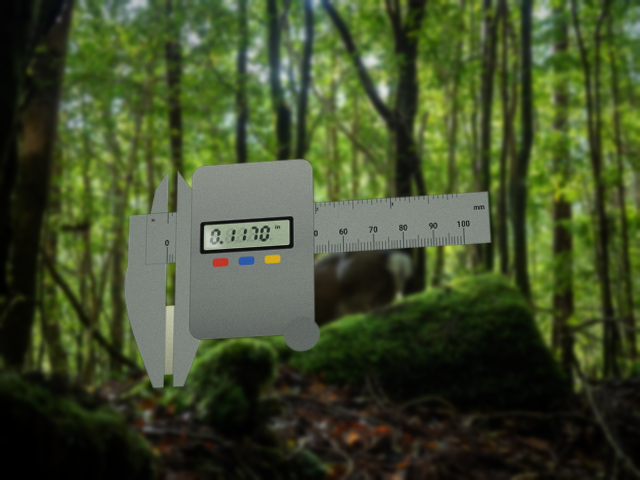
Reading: value=0.1170 unit=in
